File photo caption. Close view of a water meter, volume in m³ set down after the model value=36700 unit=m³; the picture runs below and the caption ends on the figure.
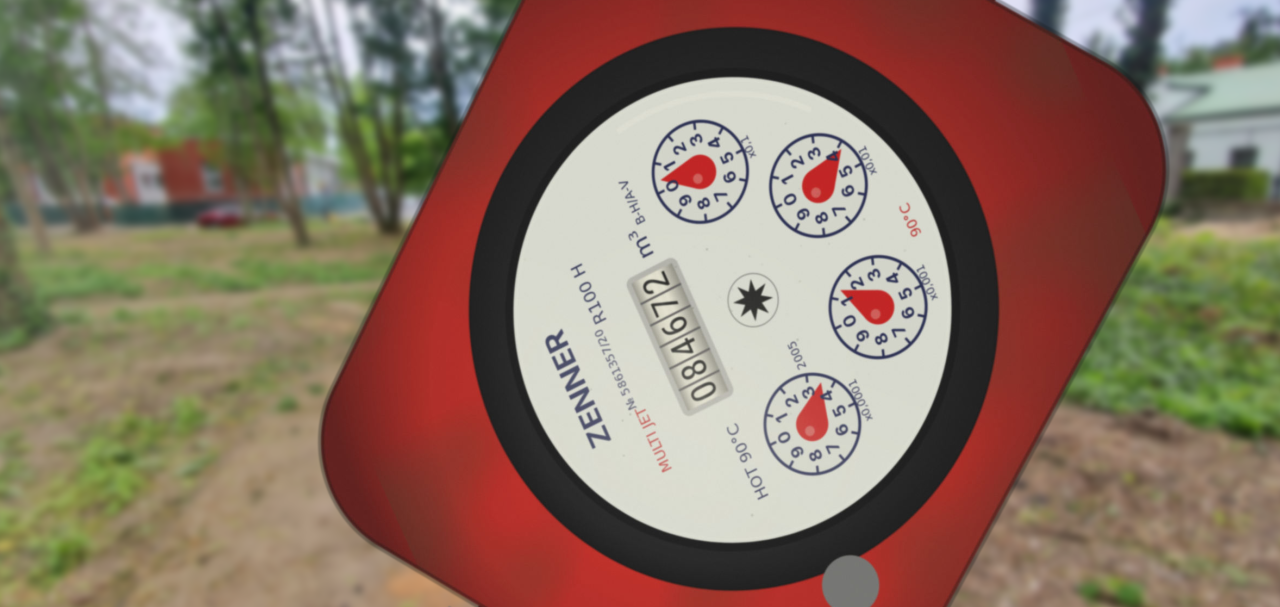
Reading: value=84672.0413 unit=m³
